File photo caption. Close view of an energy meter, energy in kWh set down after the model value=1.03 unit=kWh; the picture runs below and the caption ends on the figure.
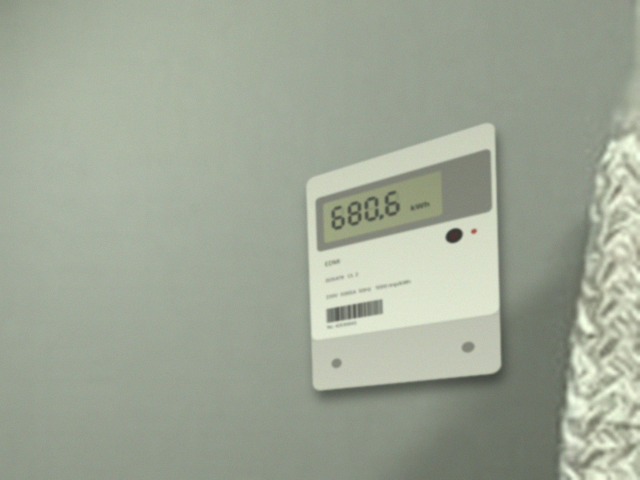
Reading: value=680.6 unit=kWh
